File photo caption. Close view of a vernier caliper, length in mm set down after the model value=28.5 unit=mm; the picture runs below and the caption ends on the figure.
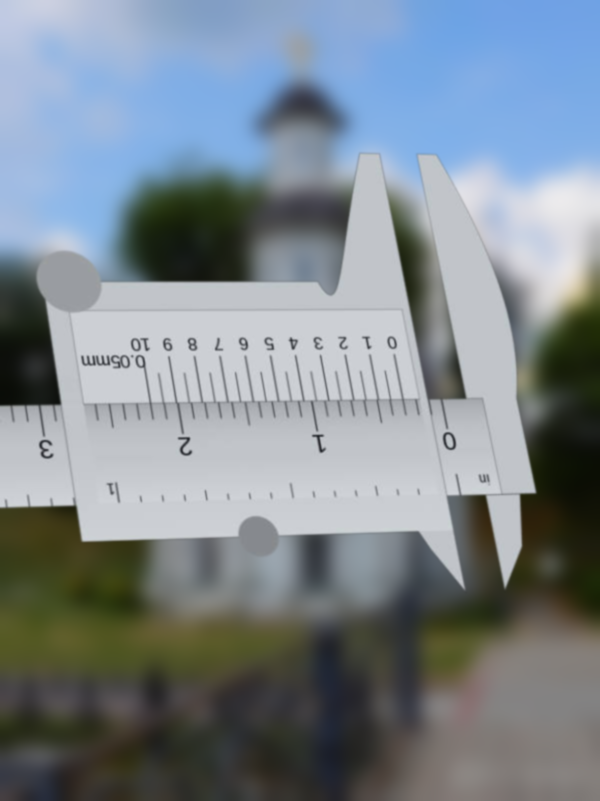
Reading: value=3.0 unit=mm
